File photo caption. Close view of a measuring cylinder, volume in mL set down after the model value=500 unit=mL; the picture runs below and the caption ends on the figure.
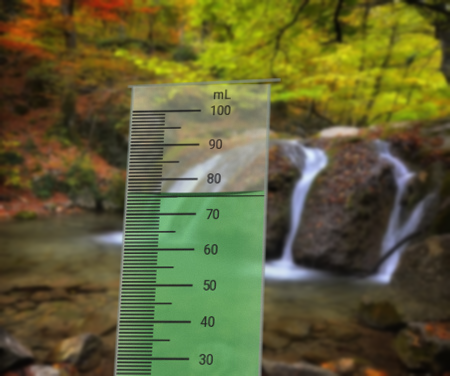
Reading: value=75 unit=mL
